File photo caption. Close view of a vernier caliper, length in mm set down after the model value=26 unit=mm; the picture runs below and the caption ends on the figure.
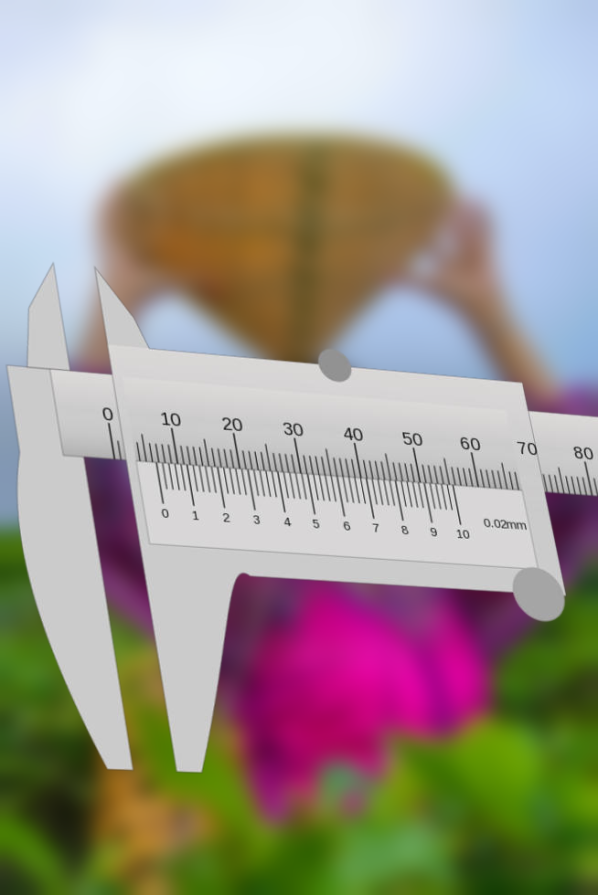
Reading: value=6.6 unit=mm
